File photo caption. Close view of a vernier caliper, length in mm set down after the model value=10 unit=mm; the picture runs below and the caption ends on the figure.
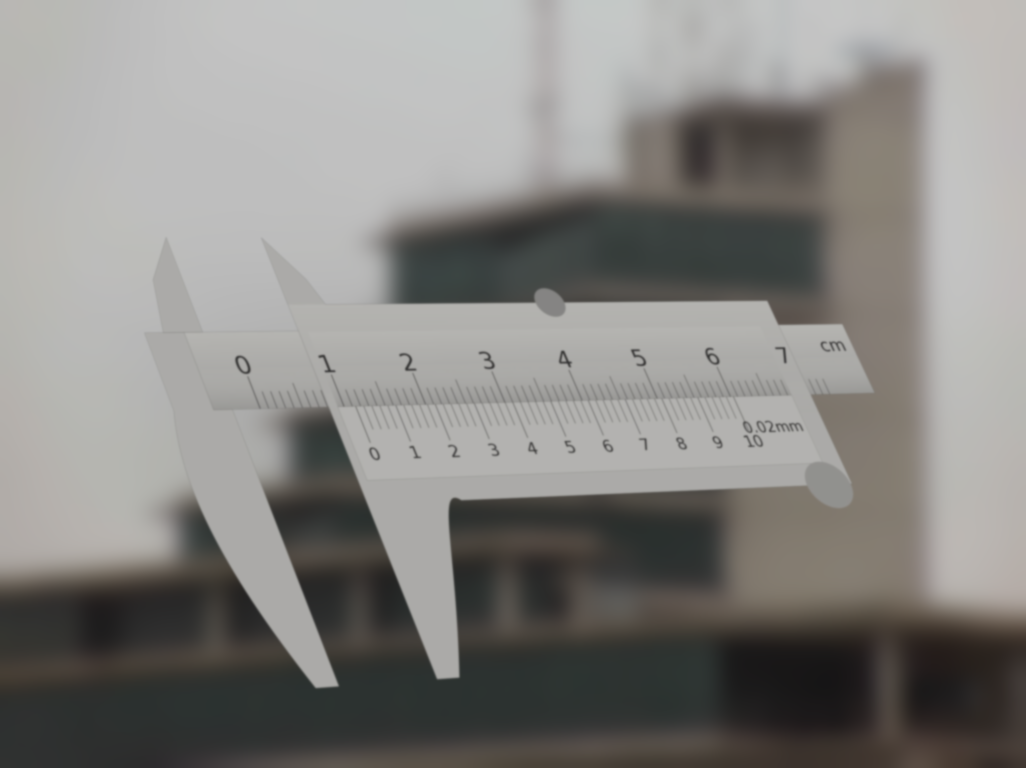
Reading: value=11.4 unit=mm
